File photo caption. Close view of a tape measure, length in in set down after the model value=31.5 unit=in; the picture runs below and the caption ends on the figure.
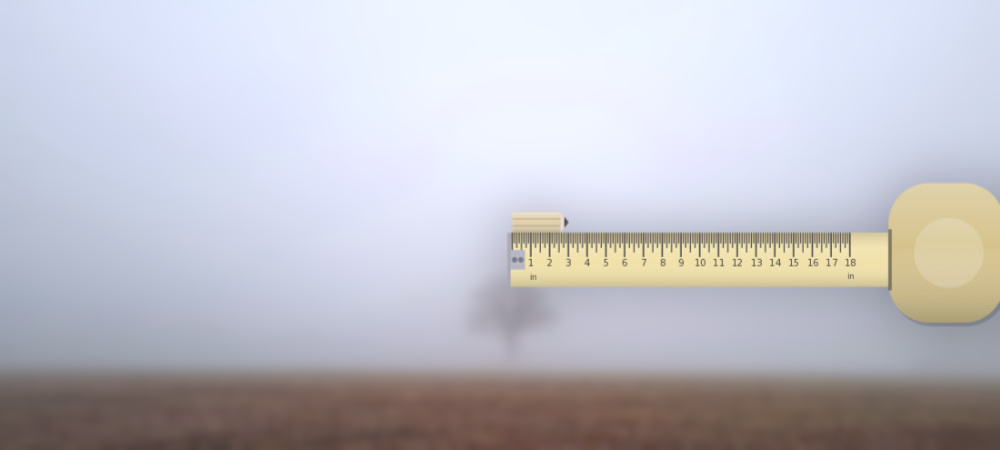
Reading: value=3 unit=in
